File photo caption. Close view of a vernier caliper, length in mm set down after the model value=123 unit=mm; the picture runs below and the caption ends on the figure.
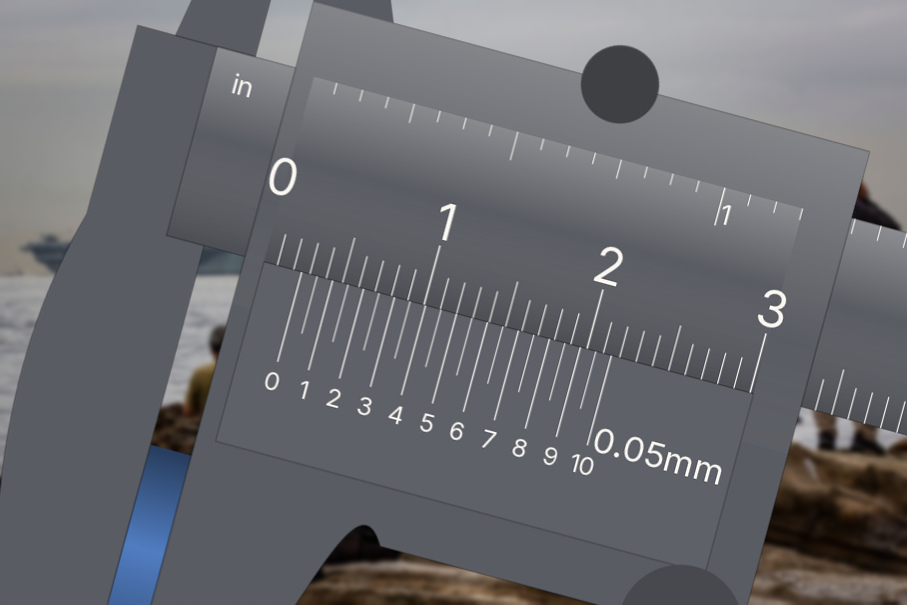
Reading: value=2.5 unit=mm
